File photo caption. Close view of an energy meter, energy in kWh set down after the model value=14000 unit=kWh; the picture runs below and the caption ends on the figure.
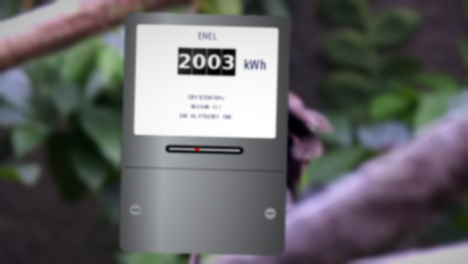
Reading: value=2003 unit=kWh
